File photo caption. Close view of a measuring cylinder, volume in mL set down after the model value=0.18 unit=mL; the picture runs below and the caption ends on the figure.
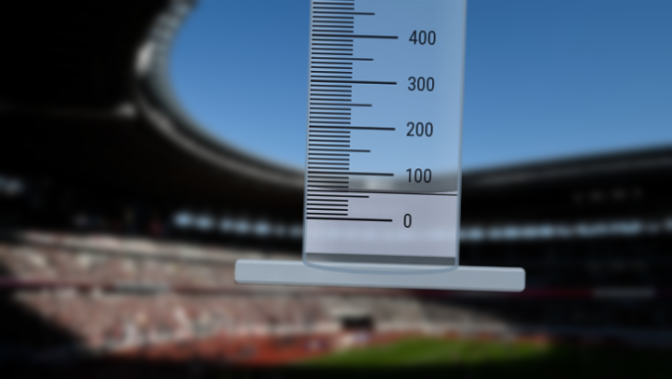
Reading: value=60 unit=mL
